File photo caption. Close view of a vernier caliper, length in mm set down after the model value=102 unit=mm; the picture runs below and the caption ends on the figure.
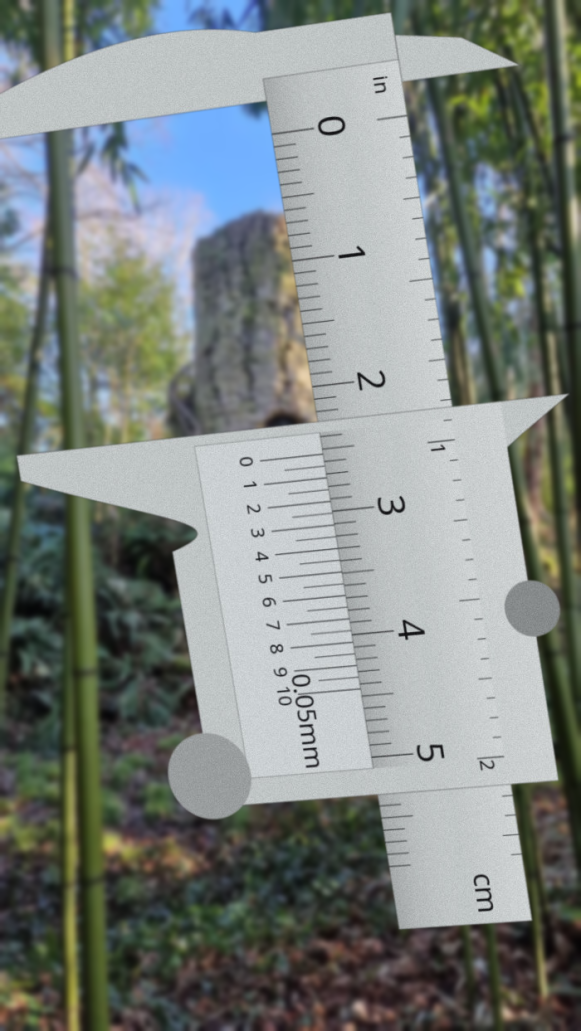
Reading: value=25.4 unit=mm
